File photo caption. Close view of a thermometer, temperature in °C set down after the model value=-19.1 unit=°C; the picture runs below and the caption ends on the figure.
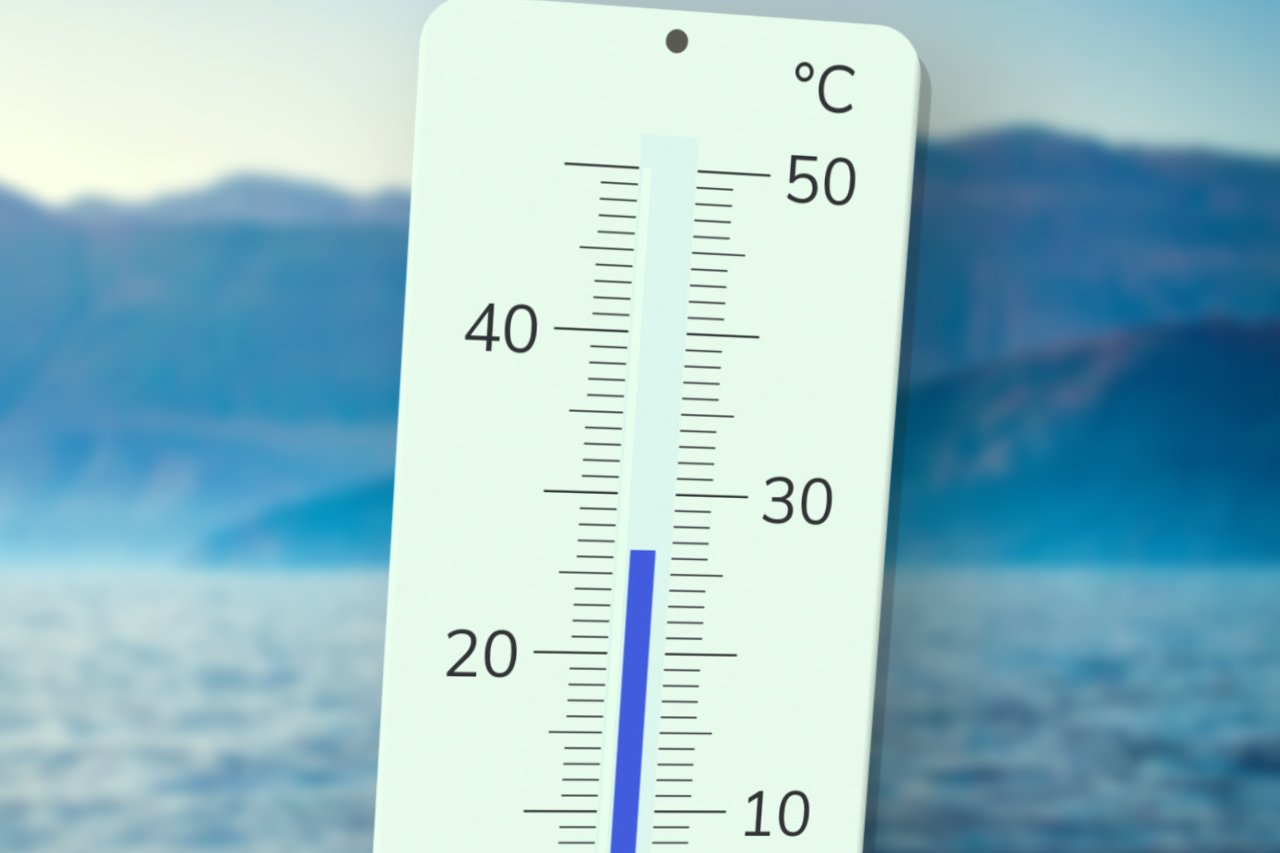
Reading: value=26.5 unit=°C
